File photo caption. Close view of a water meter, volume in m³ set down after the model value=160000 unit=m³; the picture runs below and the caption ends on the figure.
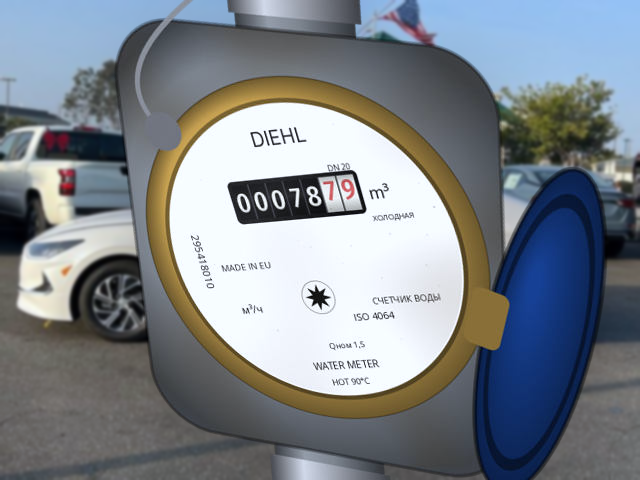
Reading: value=78.79 unit=m³
